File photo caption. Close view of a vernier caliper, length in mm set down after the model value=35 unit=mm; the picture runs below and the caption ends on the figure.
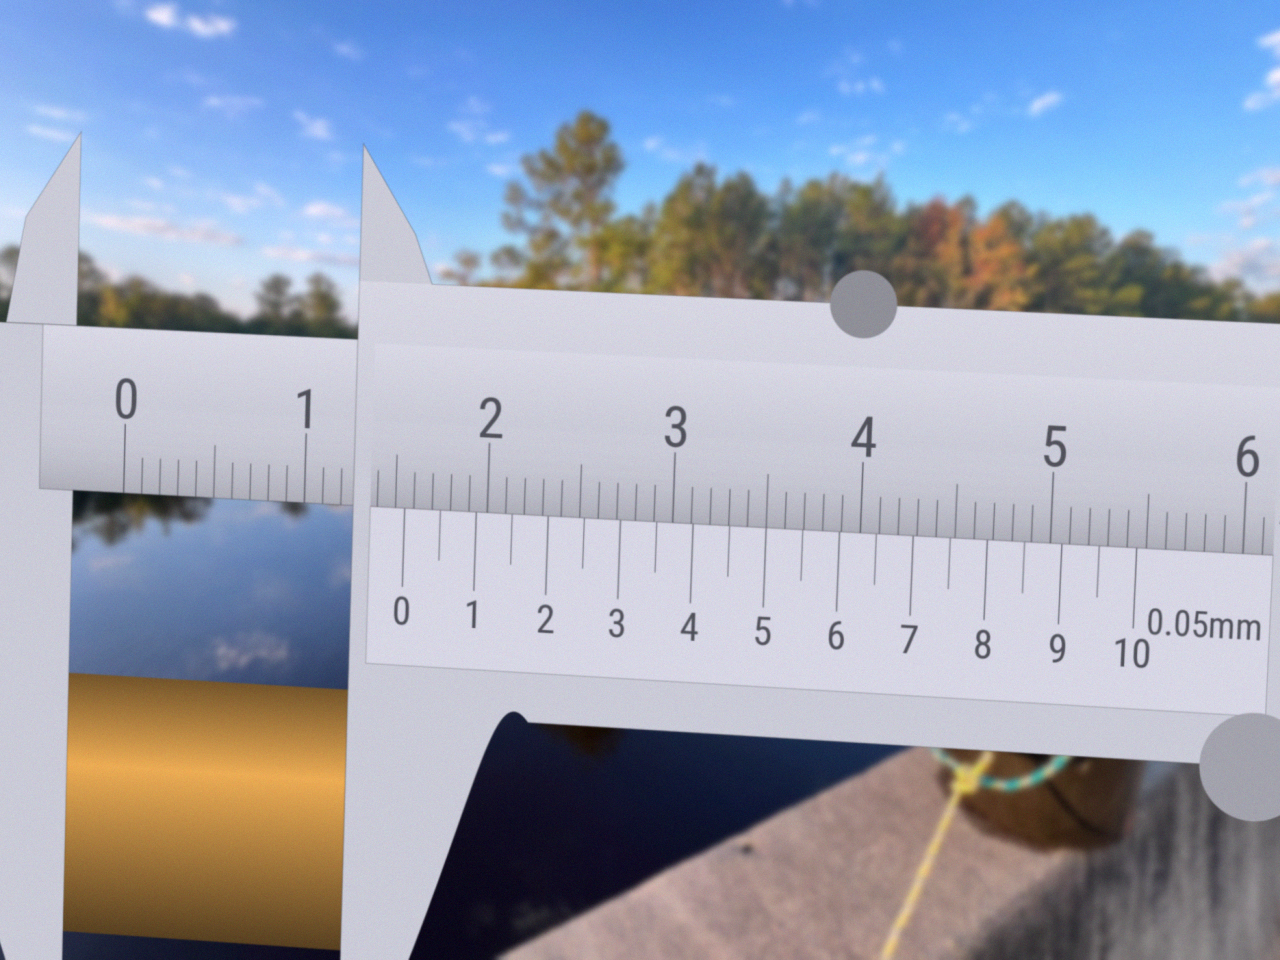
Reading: value=15.5 unit=mm
